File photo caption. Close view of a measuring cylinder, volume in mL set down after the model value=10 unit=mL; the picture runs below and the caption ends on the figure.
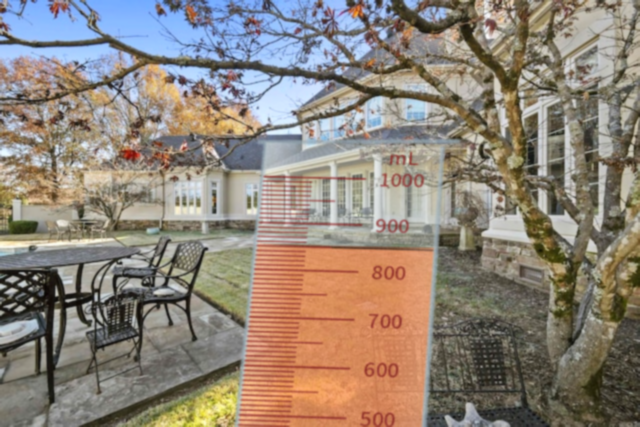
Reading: value=850 unit=mL
